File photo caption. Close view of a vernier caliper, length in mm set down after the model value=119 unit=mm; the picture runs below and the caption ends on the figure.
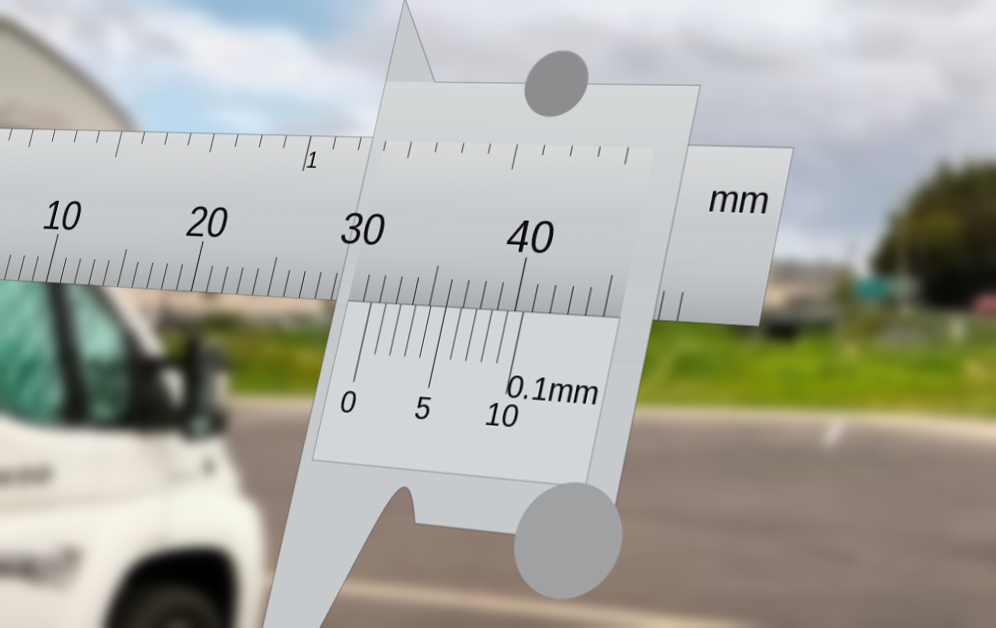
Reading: value=31.5 unit=mm
